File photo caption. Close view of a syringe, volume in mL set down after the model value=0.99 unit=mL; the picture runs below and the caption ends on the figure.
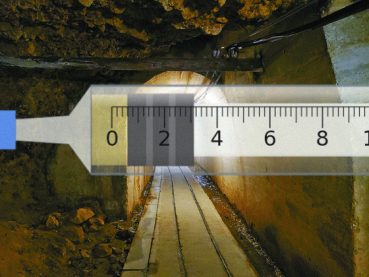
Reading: value=0.6 unit=mL
